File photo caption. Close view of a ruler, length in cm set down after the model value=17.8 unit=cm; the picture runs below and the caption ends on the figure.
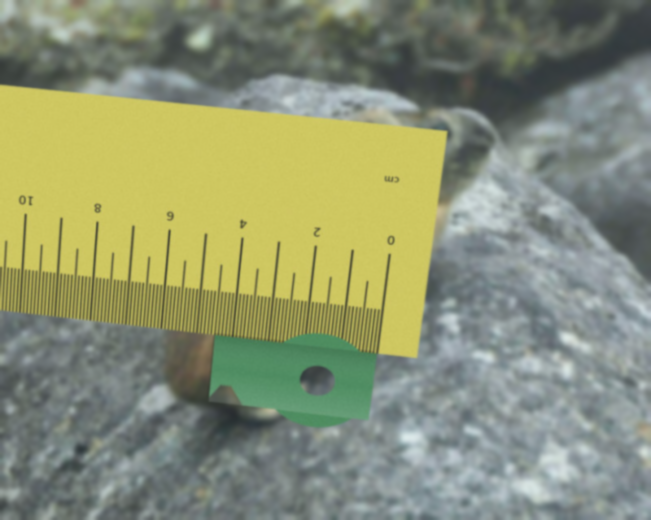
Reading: value=4.5 unit=cm
